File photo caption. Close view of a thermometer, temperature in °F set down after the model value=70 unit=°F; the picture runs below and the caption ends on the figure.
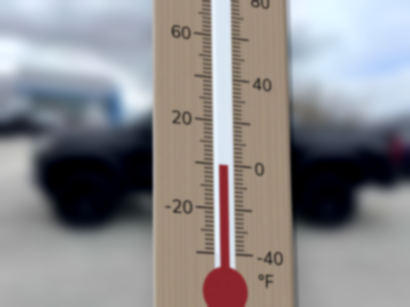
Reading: value=0 unit=°F
